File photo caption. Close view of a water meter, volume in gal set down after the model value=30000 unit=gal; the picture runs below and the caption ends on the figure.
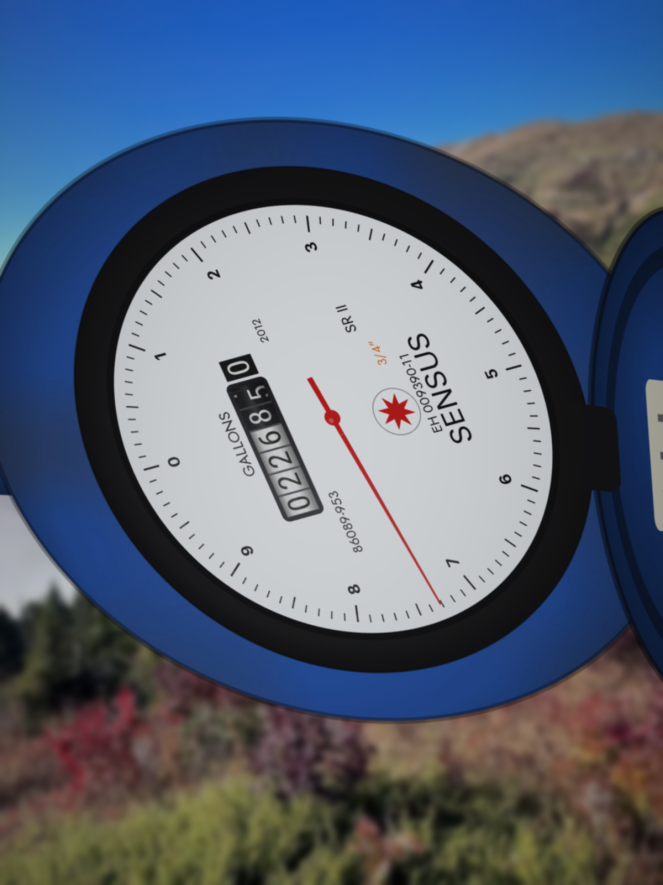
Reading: value=226847.3 unit=gal
